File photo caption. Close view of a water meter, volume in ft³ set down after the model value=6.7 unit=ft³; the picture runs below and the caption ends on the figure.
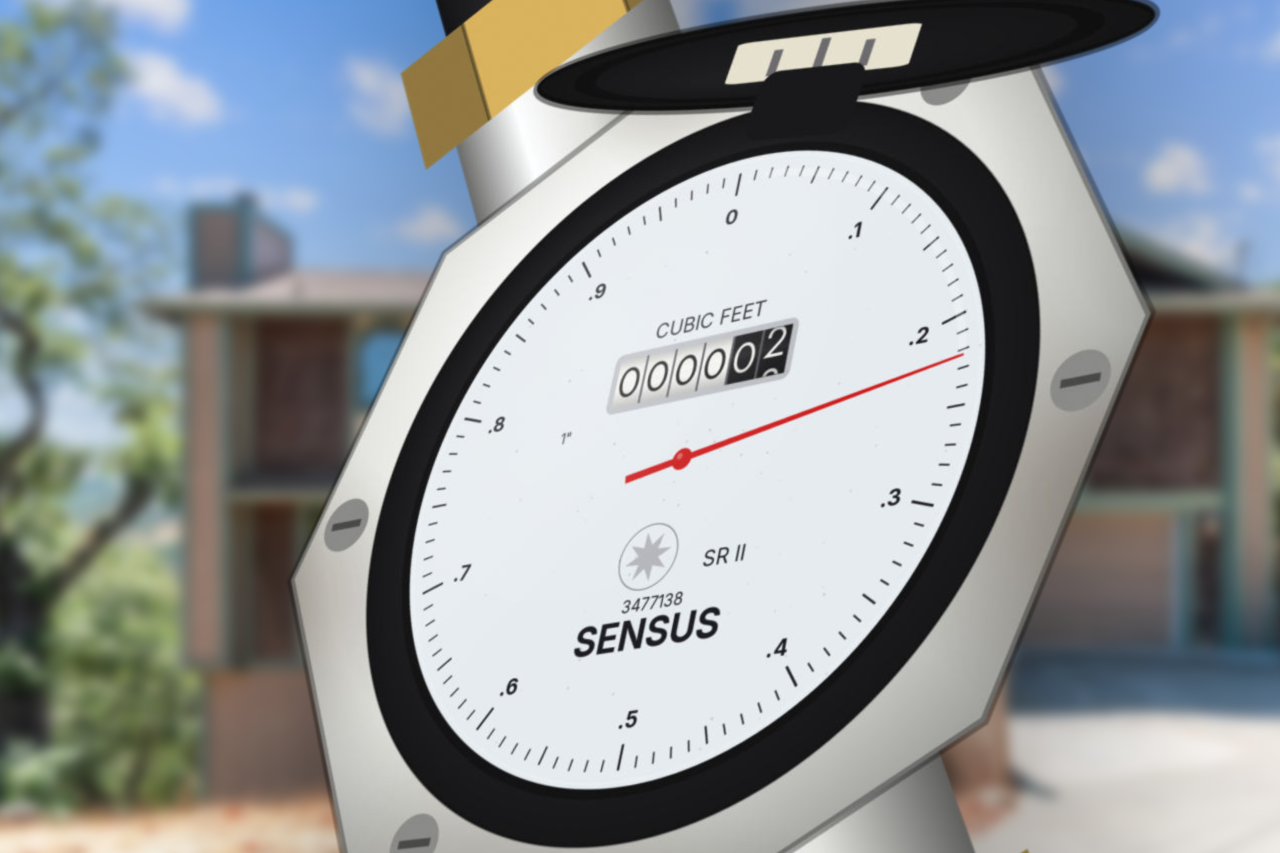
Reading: value=2.22 unit=ft³
